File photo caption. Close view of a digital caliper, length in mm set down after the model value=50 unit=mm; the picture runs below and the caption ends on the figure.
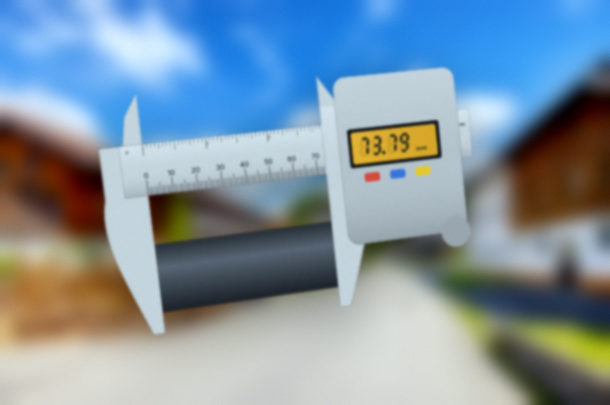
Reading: value=73.79 unit=mm
